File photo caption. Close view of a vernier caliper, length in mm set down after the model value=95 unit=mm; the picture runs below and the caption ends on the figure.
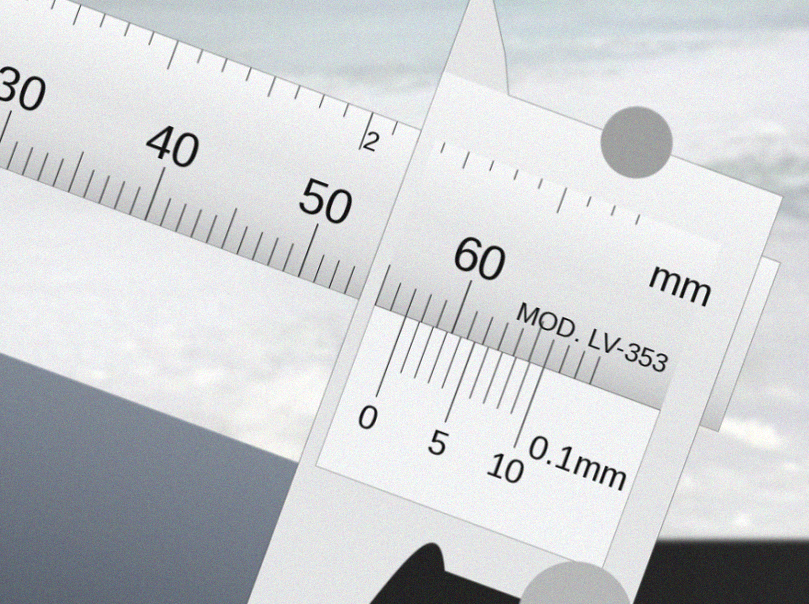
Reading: value=57.0 unit=mm
